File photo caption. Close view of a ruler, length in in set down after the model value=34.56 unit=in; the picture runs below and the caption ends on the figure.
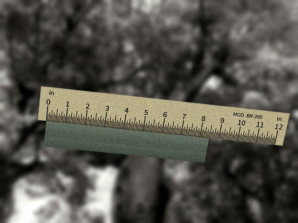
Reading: value=8.5 unit=in
